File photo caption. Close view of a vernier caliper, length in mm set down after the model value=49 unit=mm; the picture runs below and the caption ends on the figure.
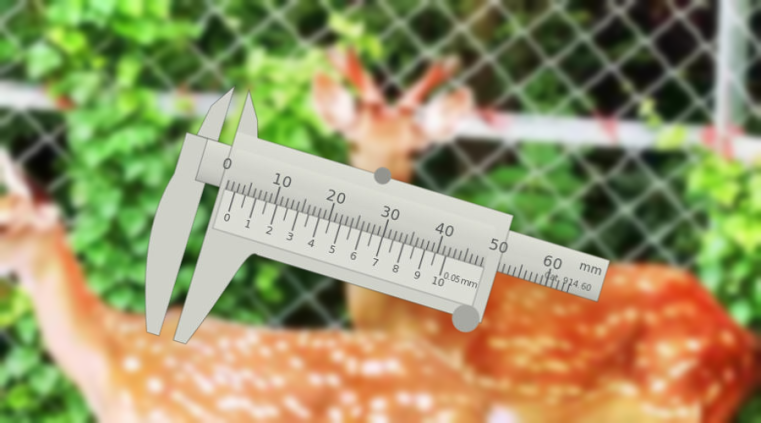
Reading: value=2.6 unit=mm
